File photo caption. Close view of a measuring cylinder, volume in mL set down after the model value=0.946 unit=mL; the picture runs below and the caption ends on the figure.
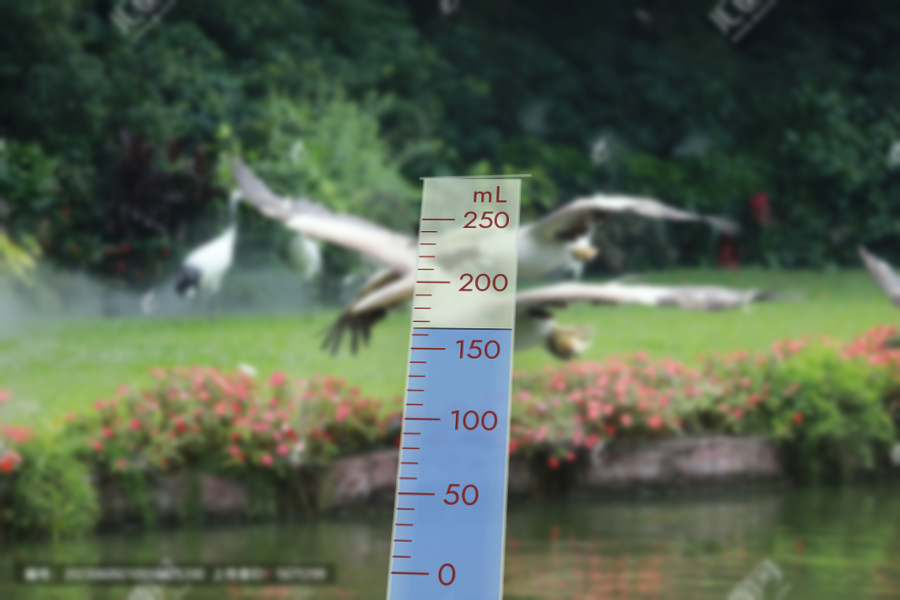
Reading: value=165 unit=mL
